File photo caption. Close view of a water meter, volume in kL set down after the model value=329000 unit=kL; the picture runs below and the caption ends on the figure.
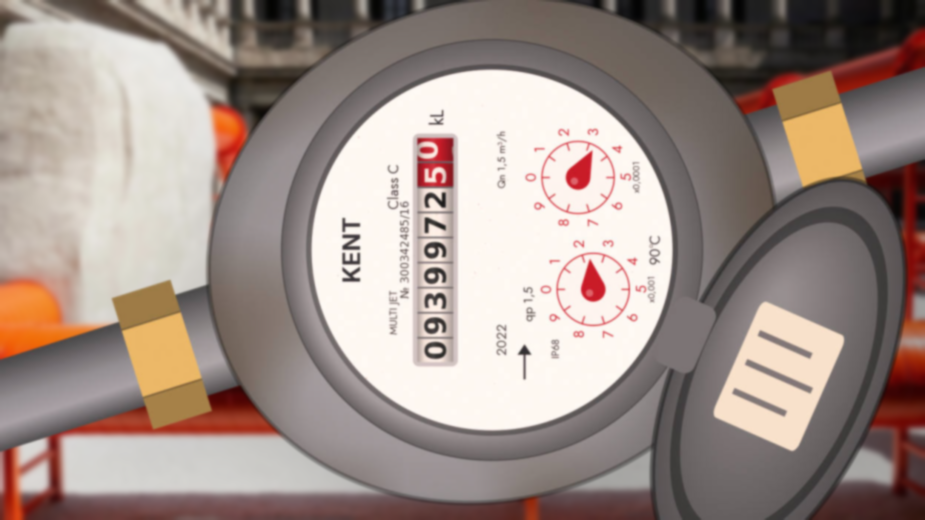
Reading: value=939972.5023 unit=kL
